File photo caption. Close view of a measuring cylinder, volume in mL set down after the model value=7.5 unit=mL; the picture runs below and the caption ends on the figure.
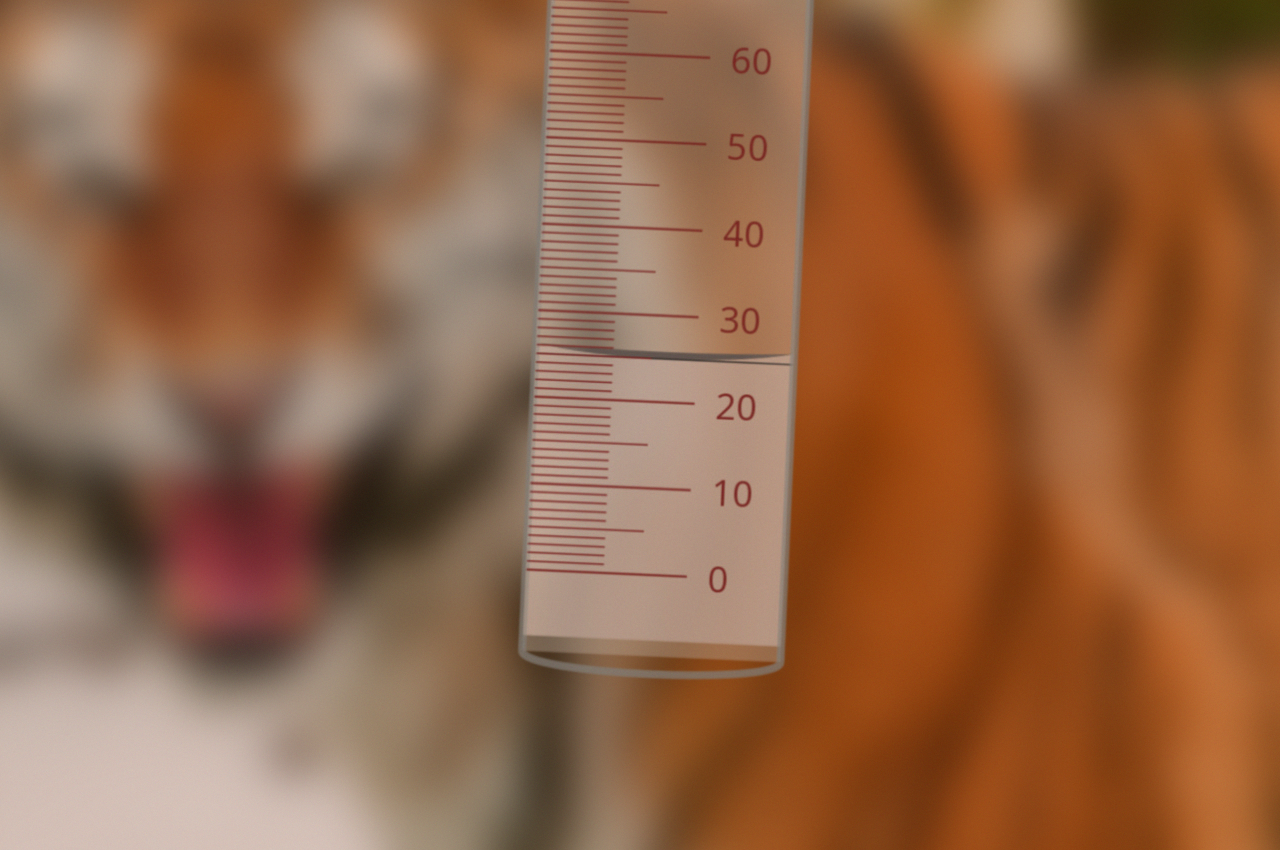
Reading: value=25 unit=mL
